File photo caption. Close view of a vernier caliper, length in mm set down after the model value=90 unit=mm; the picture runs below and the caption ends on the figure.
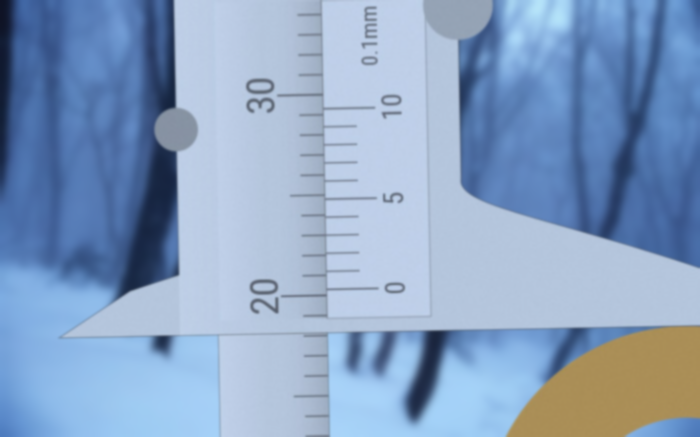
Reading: value=20.3 unit=mm
